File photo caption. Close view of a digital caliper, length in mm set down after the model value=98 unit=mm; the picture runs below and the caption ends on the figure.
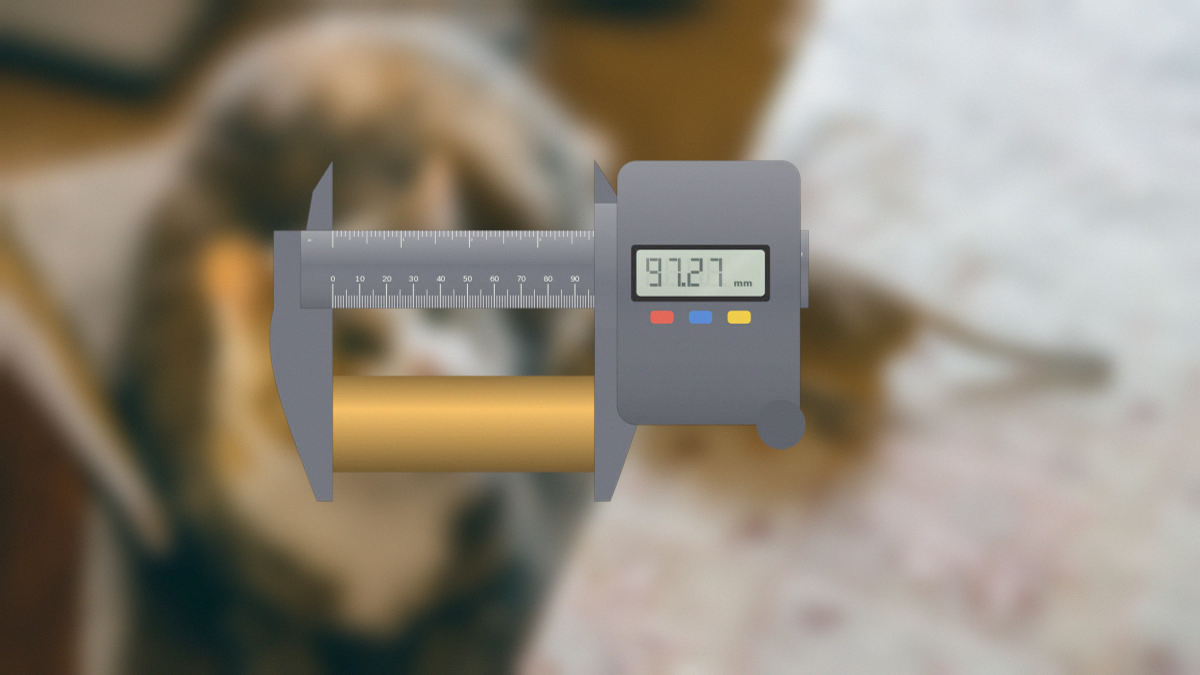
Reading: value=97.27 unit=mm
